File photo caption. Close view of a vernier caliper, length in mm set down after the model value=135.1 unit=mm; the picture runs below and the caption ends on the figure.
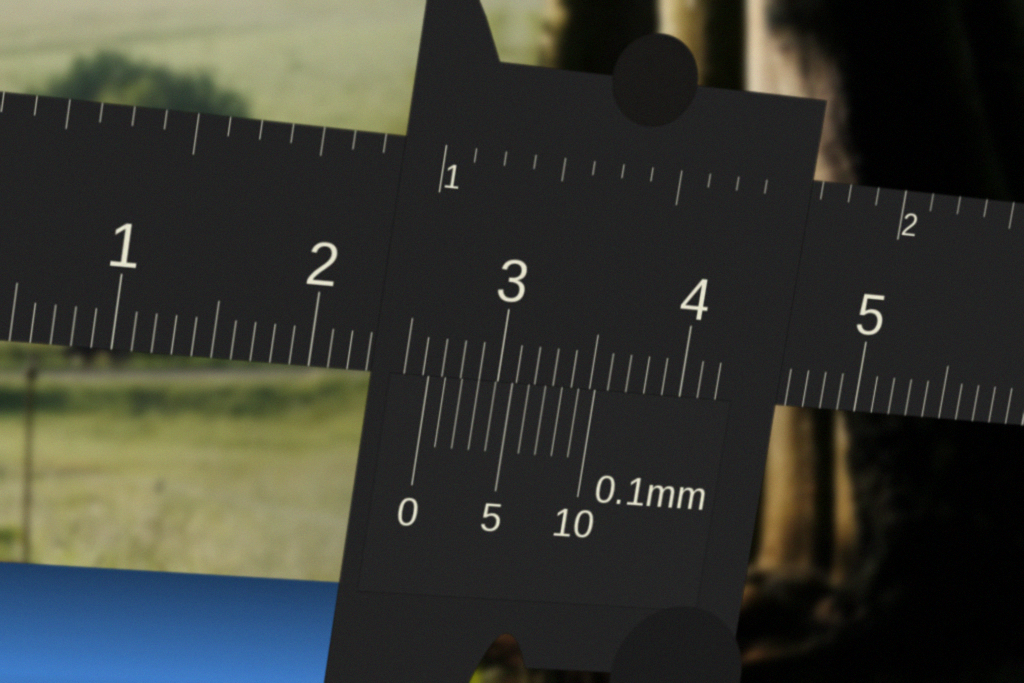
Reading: value=26.3 unit=mm
